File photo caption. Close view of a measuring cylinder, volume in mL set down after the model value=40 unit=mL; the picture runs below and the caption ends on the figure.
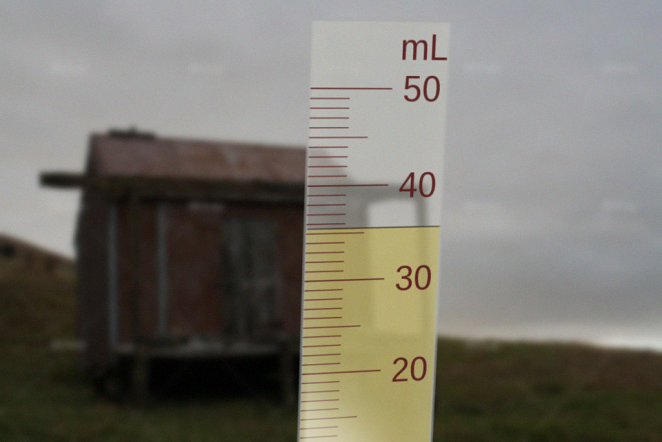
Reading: value=35.5 unit=mL
